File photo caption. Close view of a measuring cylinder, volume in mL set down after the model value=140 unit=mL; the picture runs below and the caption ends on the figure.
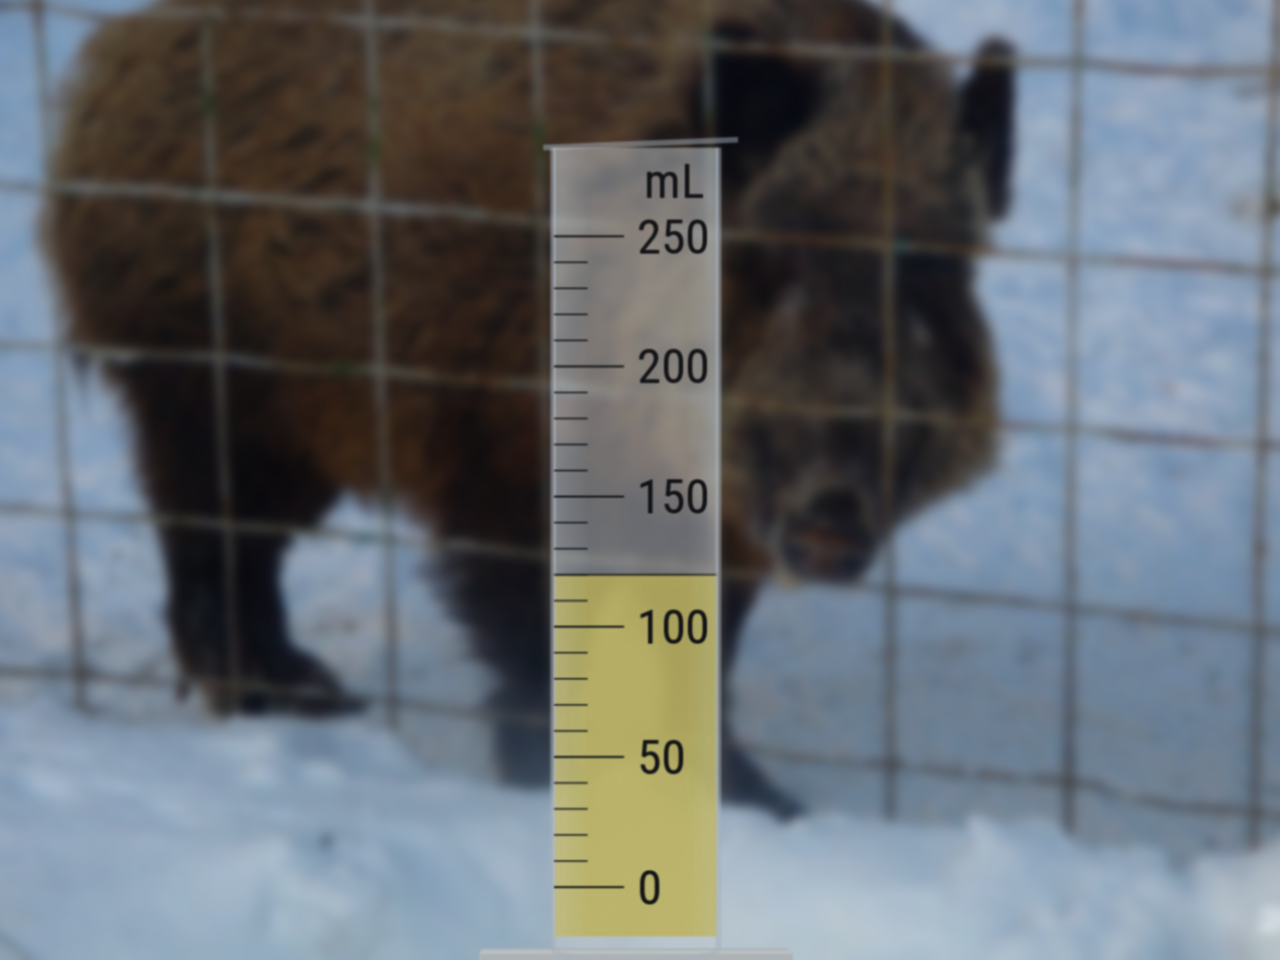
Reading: value=120 unit=mL
